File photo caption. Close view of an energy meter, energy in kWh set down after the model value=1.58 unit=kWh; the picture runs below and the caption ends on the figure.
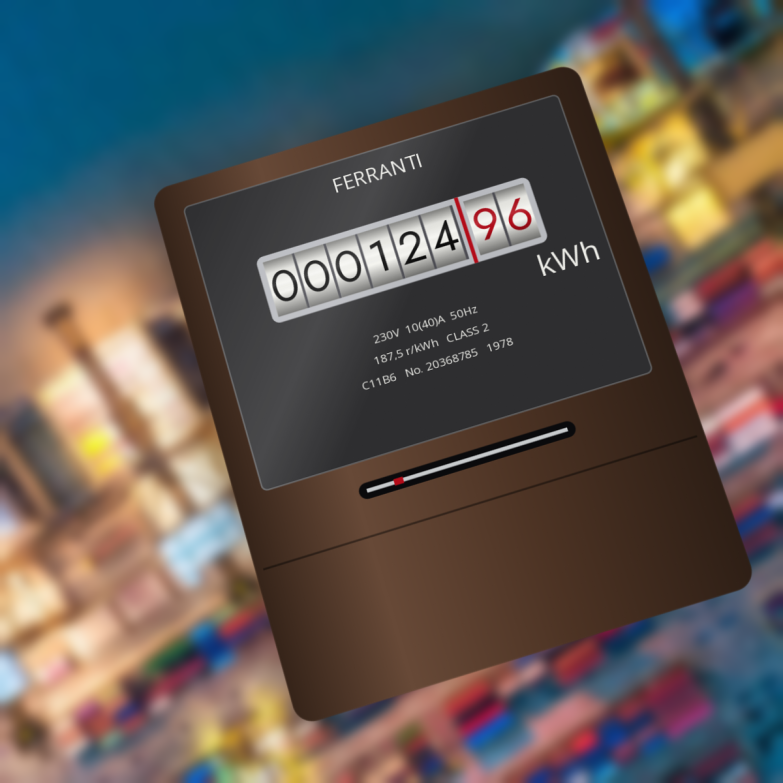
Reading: value=124.96 unit=kWh
